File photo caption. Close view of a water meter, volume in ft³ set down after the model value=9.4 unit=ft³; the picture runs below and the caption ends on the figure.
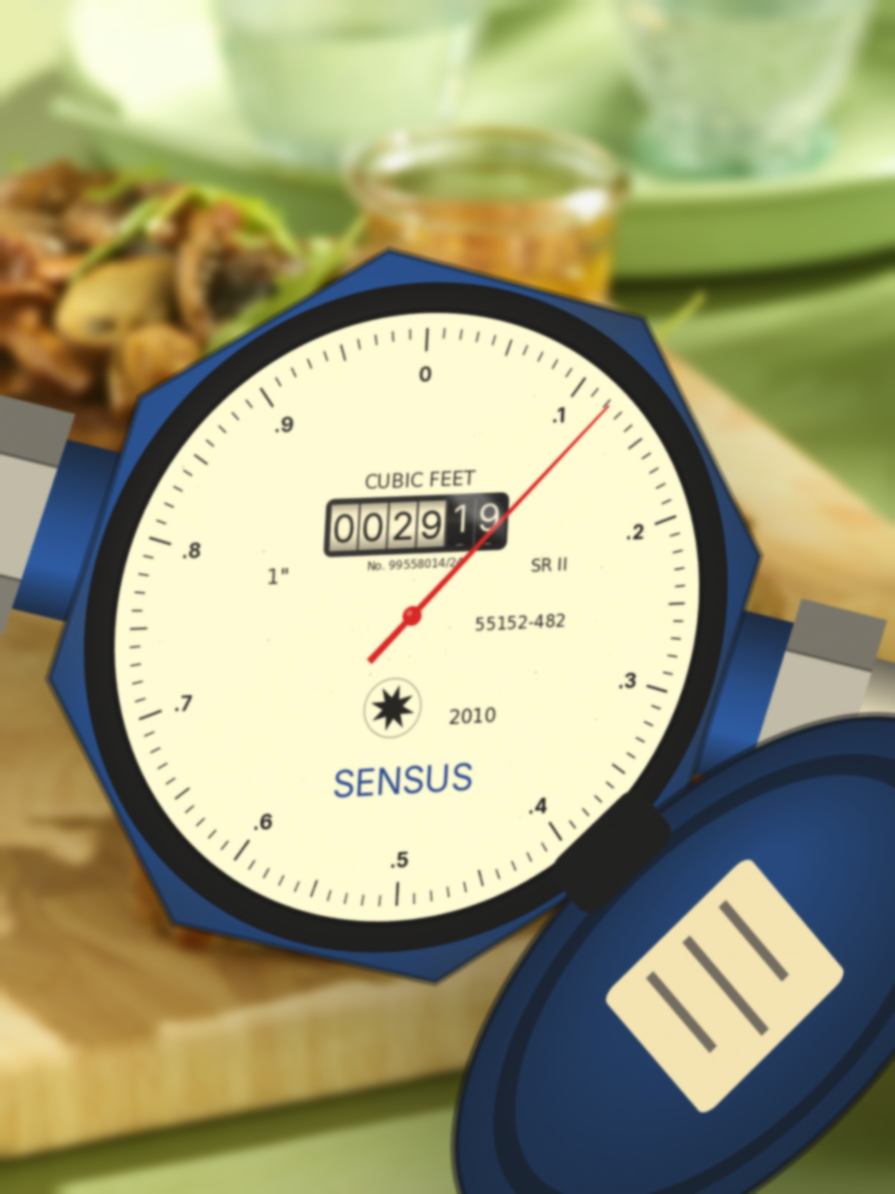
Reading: value=2919.12 unit=ft³
